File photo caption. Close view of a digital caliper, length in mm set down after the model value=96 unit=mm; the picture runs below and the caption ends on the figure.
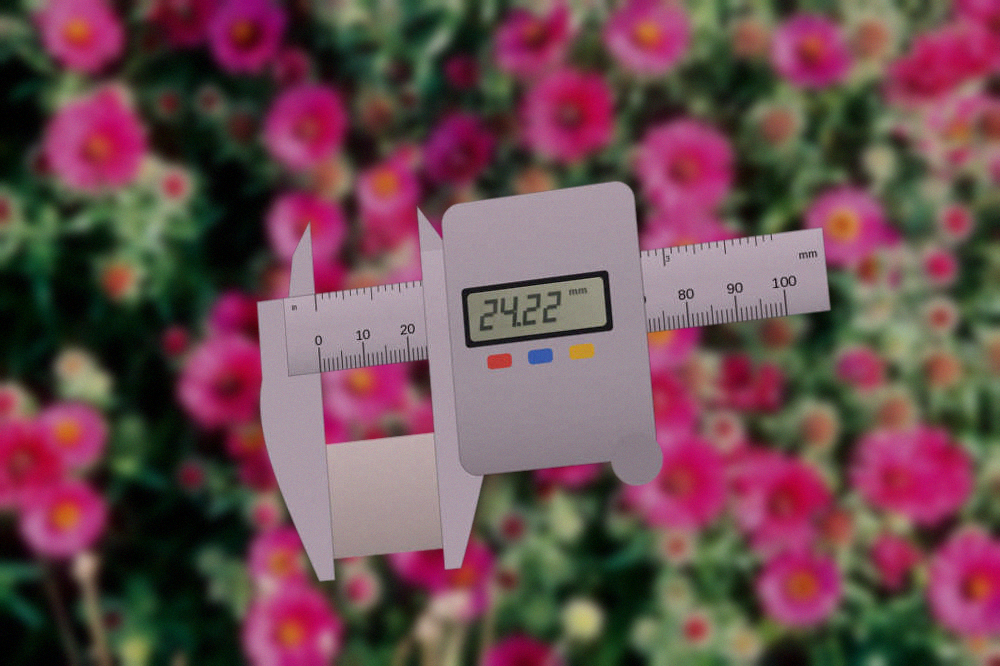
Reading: value=24.22 unit=mm
